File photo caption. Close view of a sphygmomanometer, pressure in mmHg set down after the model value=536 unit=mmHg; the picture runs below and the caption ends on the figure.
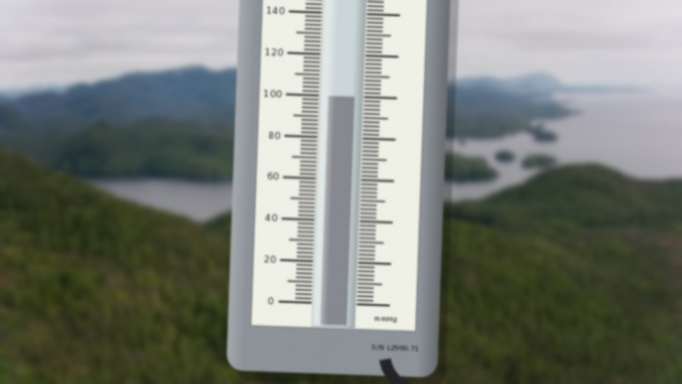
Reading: value=100 unit=mmHg
